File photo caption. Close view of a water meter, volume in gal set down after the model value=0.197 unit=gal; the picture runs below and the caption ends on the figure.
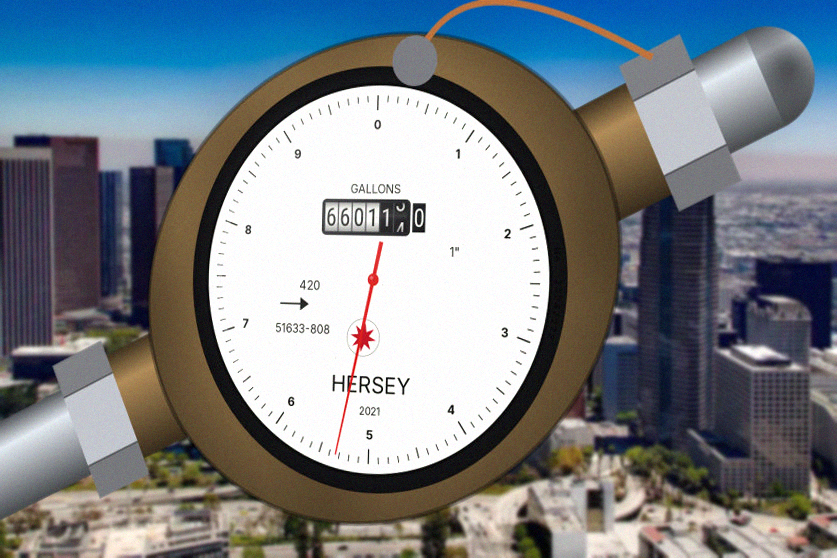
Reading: value=6601135.3 unit=gal
